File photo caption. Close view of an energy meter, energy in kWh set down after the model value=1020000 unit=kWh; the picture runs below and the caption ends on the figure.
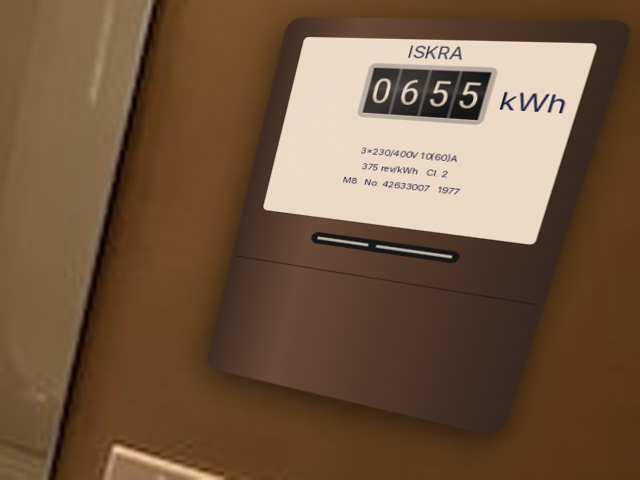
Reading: value=655 unit=kWh
